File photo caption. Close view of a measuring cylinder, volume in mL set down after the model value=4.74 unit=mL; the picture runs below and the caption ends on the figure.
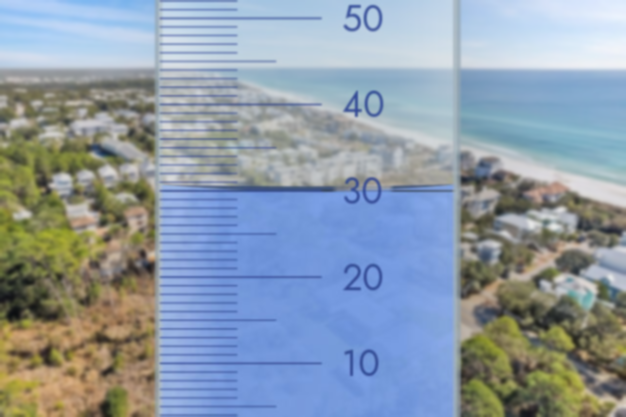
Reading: value=30 unit=mL
